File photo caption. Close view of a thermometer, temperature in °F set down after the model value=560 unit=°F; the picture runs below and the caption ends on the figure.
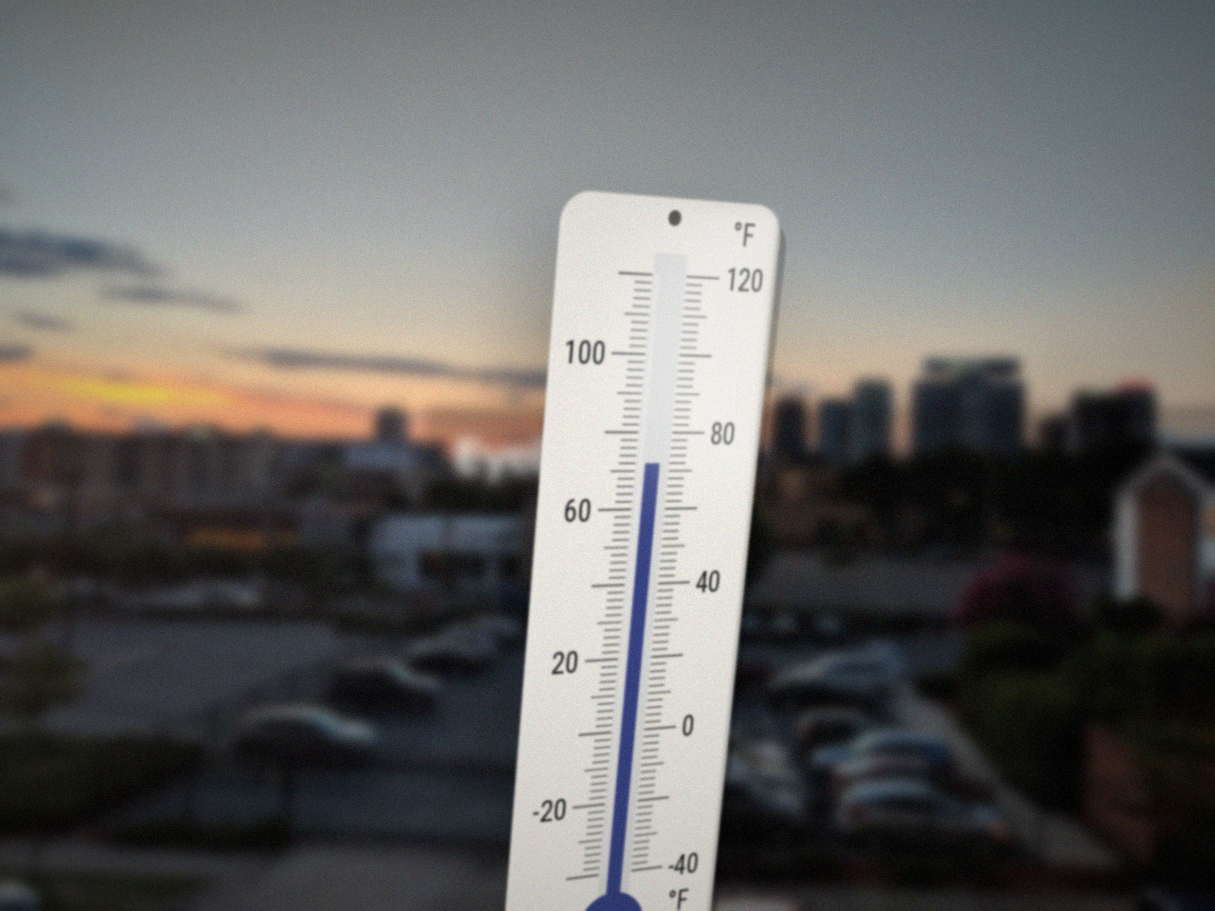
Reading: value=72 unit=°F
